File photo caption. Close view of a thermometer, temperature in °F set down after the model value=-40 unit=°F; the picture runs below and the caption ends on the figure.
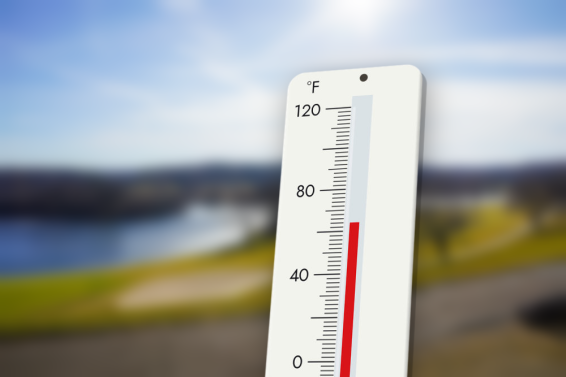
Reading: value=64 unit=°F
